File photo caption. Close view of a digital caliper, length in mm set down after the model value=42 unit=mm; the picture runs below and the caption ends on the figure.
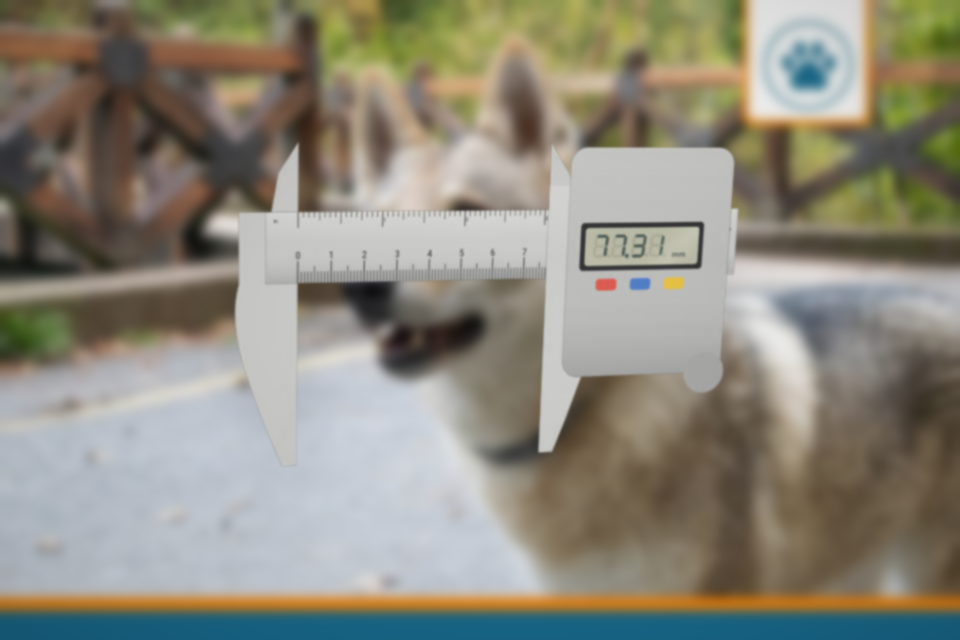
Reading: value=77.31 unit=mm
